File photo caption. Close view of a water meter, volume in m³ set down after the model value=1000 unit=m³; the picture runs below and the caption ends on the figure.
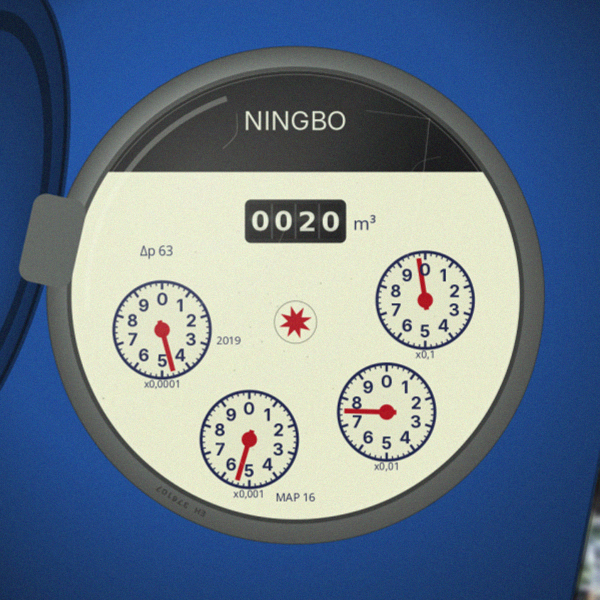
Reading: value=19.9754 unit=m³
